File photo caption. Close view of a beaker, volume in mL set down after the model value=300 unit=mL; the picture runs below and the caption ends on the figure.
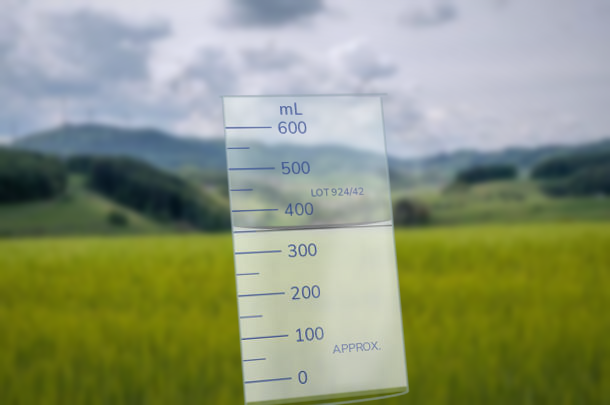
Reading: value=350 unit=mL
